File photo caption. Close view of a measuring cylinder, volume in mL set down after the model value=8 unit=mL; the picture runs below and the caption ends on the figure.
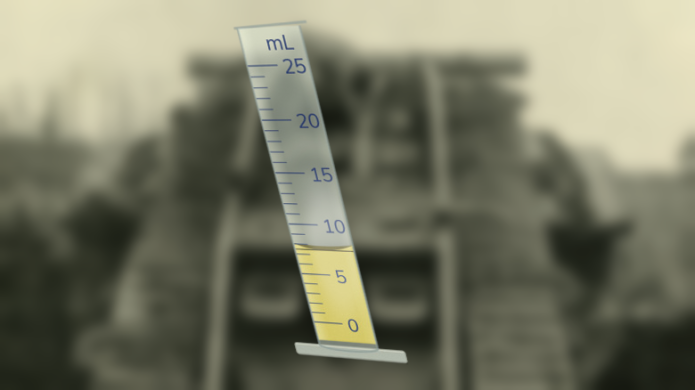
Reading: value=7.5 unit=mL
